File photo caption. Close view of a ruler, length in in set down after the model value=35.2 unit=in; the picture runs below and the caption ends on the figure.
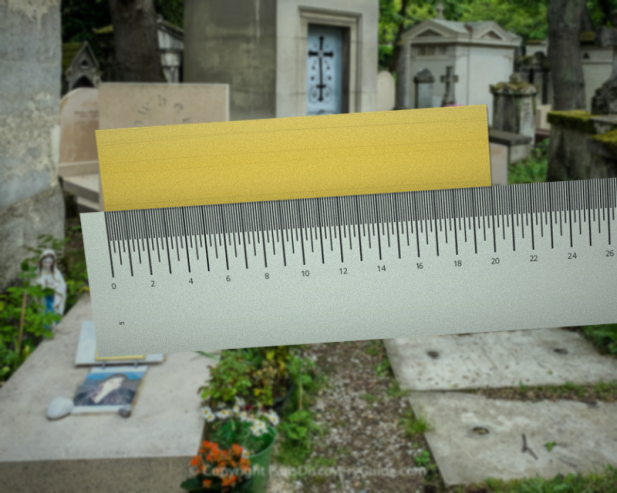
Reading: value=20 unit=in
